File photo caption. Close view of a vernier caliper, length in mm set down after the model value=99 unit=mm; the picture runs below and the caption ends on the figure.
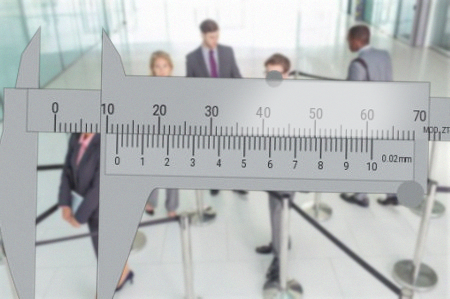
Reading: value=12.0 unit=mm
